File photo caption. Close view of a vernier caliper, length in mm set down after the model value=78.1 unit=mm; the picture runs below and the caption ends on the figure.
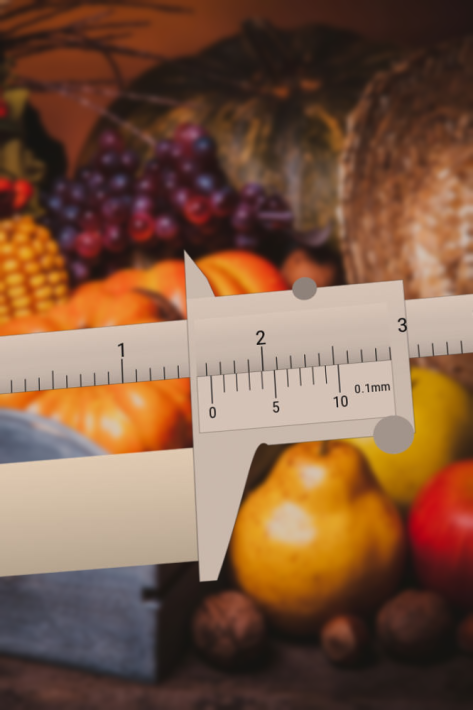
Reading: value=16.3 unit=mm
